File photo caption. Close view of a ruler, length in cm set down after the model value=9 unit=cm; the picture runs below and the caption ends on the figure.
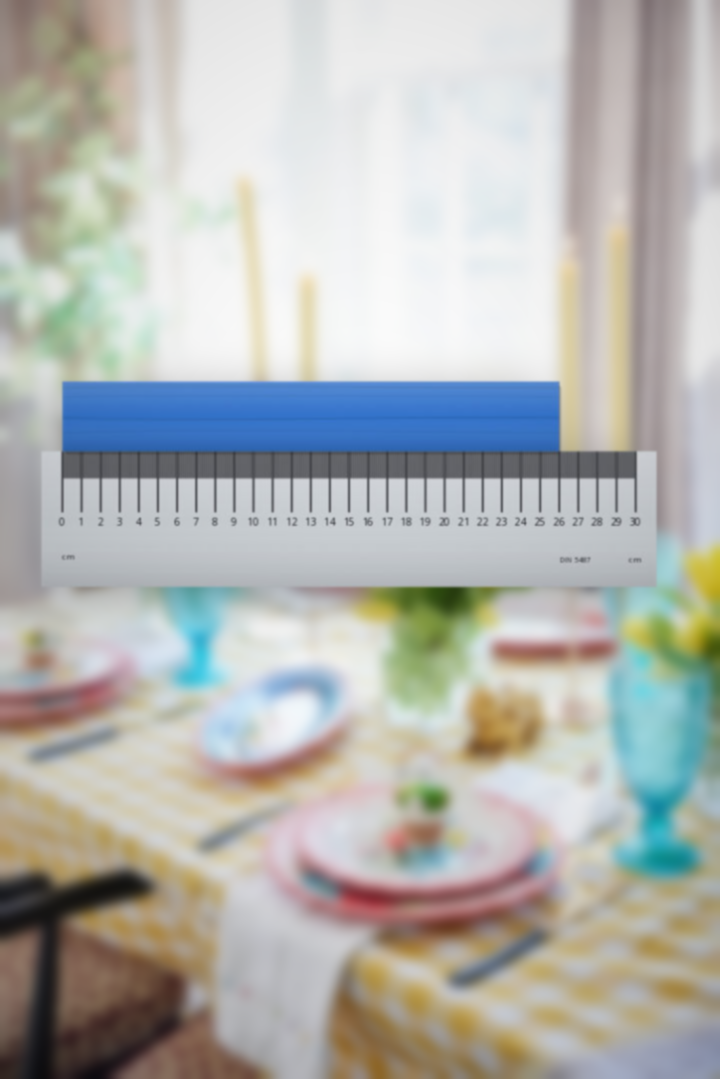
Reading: value=26 unit=cm
